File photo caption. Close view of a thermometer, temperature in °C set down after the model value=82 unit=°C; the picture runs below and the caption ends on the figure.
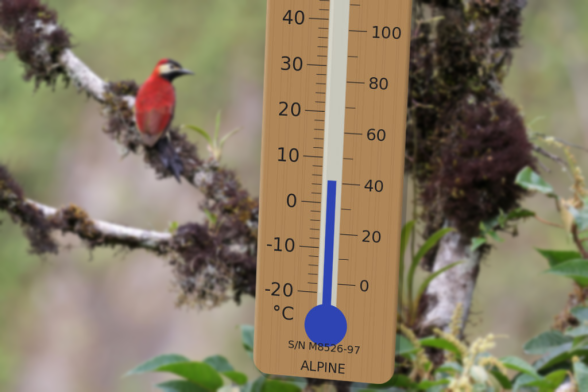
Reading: value=5 unit=°C
